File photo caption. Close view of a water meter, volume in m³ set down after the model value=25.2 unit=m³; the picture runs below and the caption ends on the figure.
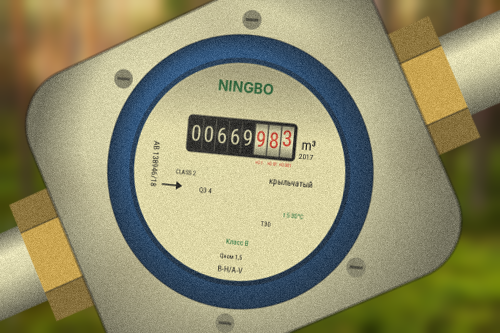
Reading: value=669.983 unit=m³
